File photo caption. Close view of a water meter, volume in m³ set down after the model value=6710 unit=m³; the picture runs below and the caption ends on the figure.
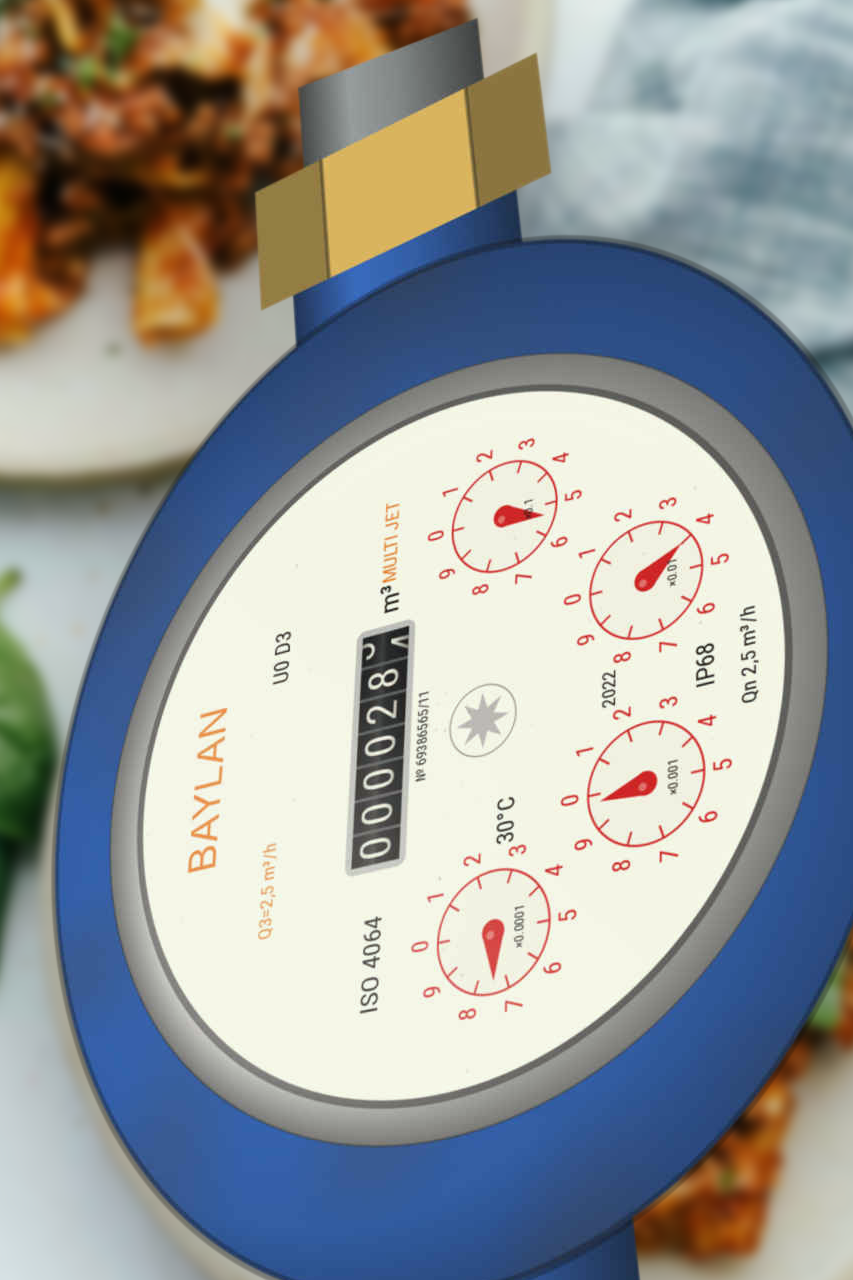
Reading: value=283.5397 unit=m³
